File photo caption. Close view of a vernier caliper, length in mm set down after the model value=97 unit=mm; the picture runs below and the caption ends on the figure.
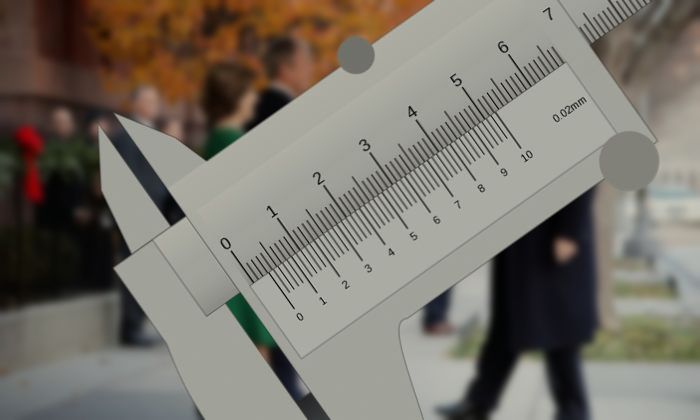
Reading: value=3.2 unit=mm
